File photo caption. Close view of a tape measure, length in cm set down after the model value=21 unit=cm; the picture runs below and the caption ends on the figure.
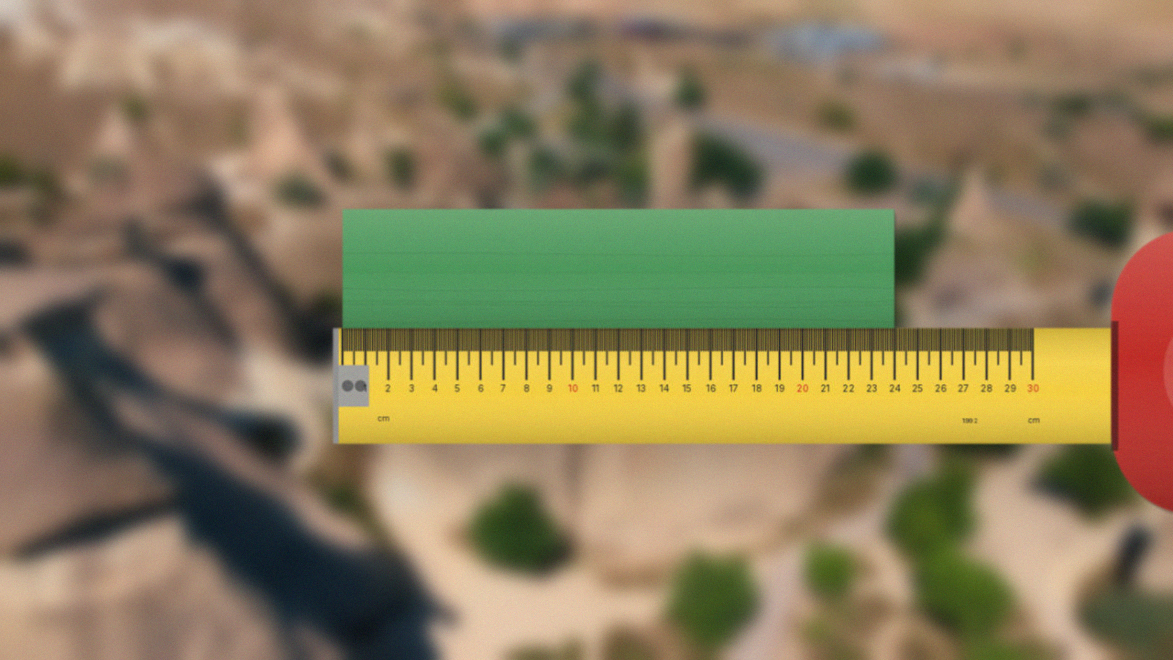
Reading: value=24 unit=cm
